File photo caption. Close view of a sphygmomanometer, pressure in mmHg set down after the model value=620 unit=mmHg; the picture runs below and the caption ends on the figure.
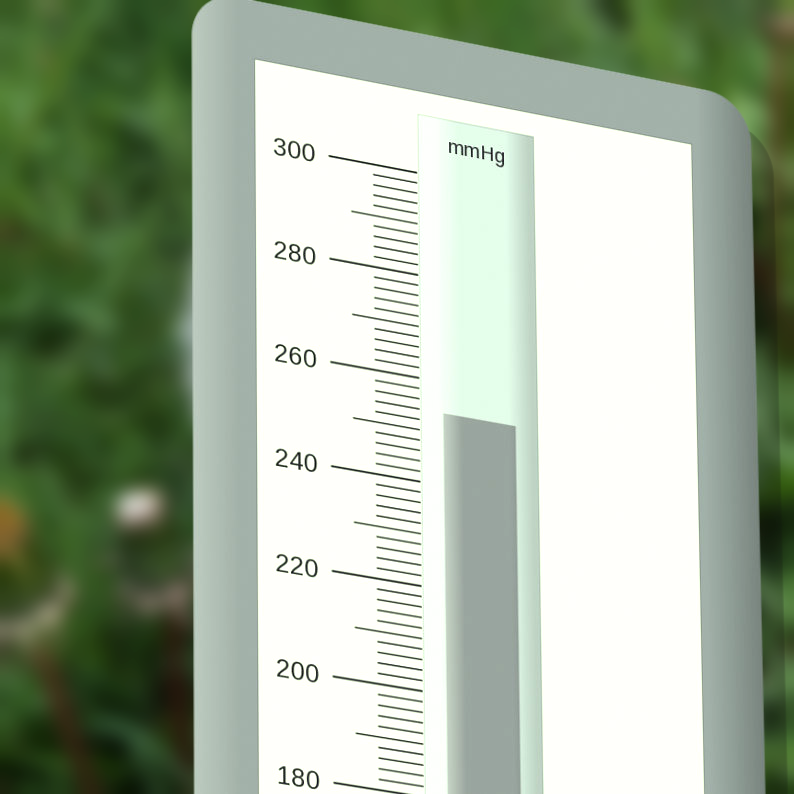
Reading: value=254 unit=mmHg
